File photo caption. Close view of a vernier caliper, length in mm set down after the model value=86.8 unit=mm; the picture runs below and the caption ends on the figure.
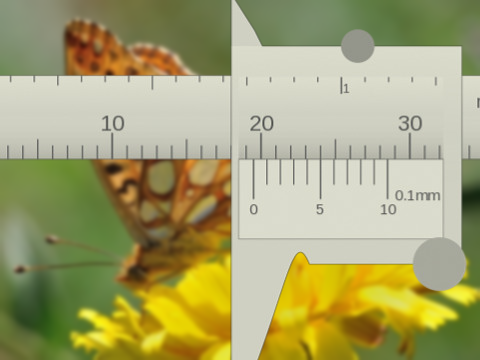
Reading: value=19.5 unit=mm
